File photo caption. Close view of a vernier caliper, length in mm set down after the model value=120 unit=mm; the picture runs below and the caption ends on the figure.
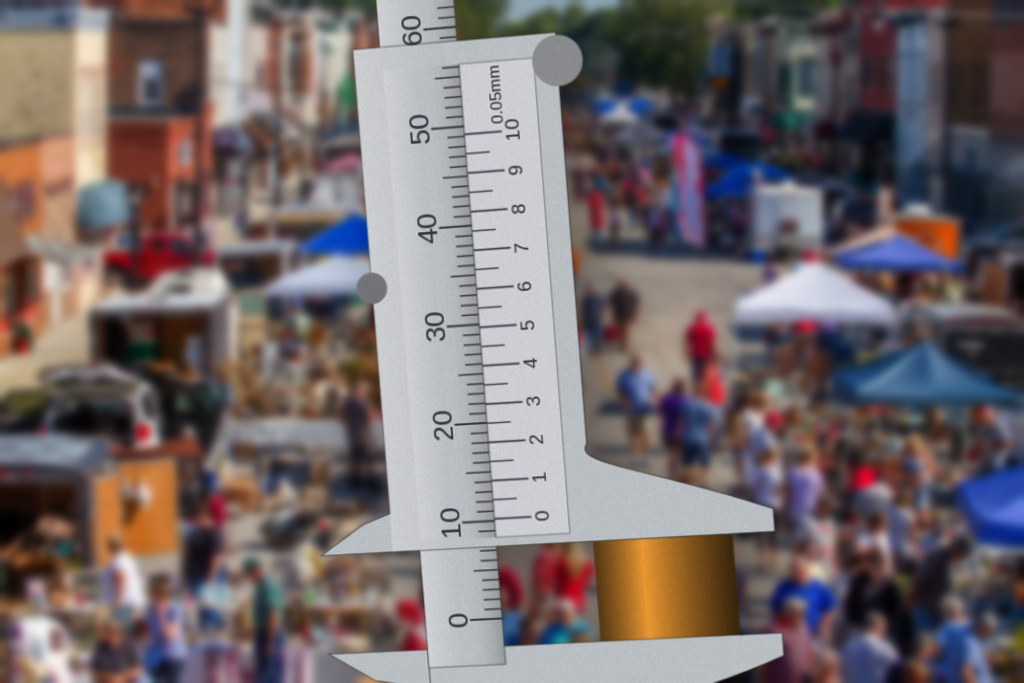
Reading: value=10.2 unit=mm
